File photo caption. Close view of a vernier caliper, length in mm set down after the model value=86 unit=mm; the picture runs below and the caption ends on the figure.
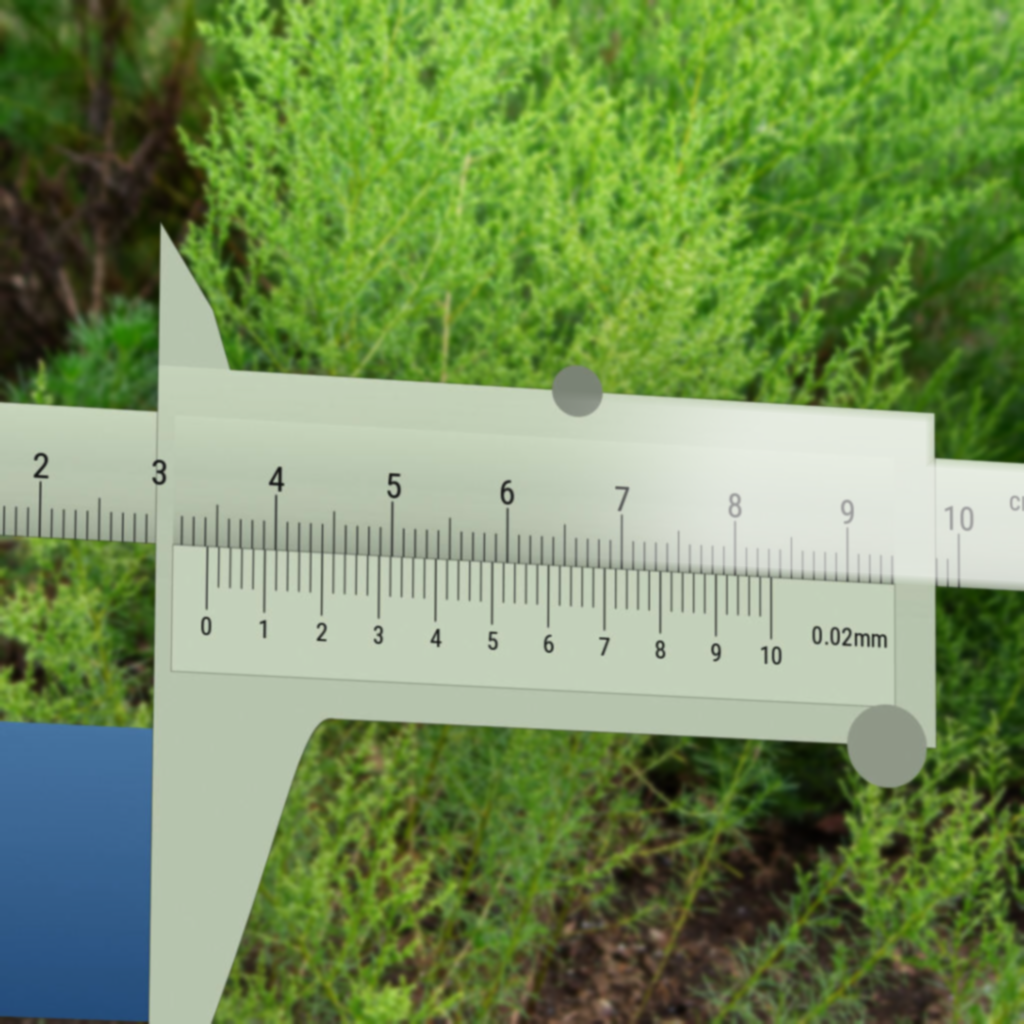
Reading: value=34.2 unit=mm
